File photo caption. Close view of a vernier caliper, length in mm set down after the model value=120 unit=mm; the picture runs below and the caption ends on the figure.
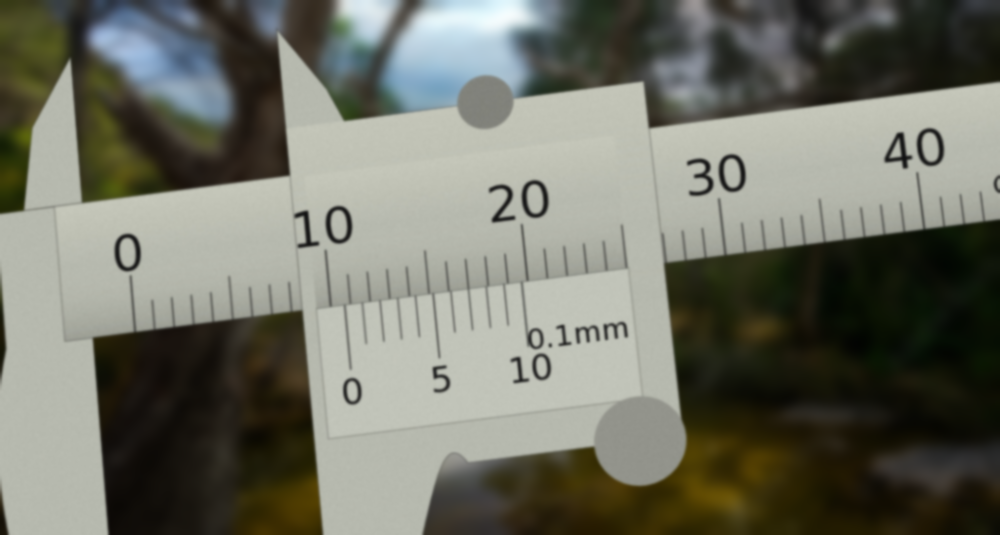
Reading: value=10.7 unit=mm
